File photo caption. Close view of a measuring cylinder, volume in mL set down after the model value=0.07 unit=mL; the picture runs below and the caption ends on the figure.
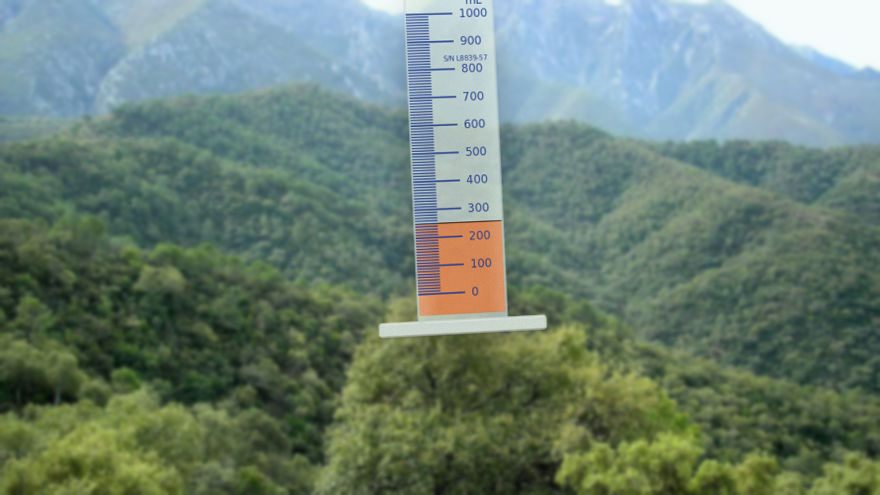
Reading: value=250 unit=mL
